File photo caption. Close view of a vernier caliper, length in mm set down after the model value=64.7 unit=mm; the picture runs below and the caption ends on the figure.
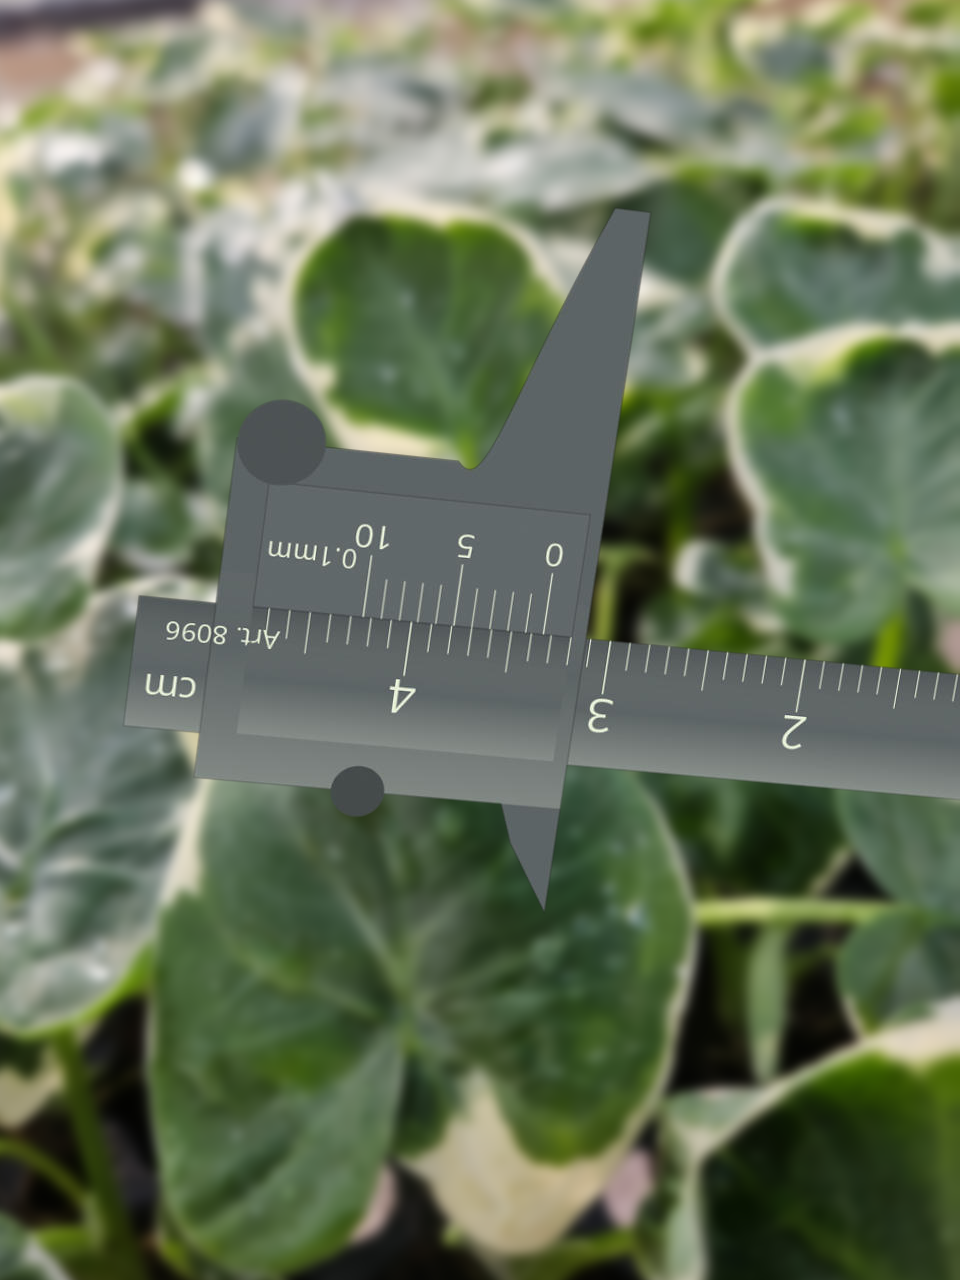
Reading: value=33.4 unit=mm
